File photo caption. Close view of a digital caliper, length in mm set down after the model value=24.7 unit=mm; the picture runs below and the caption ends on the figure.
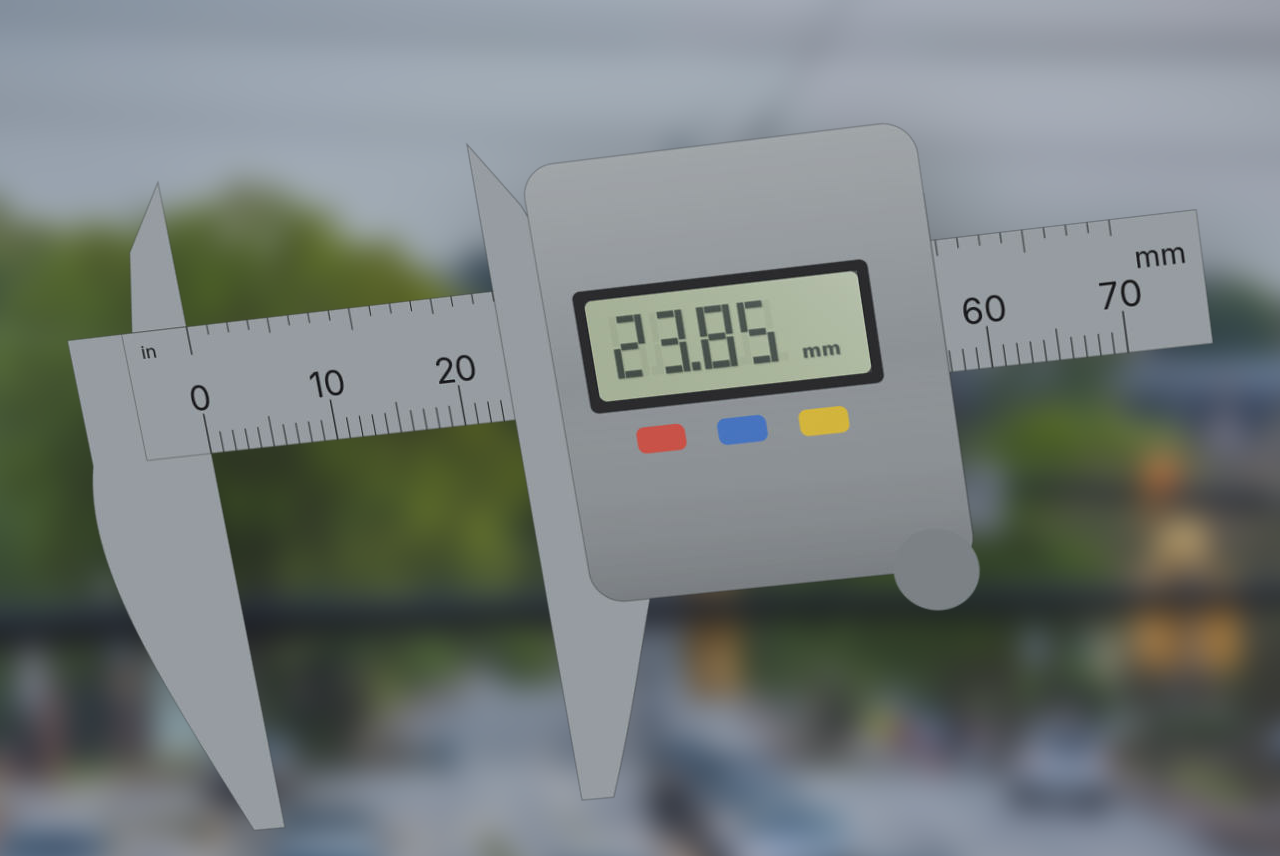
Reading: value=23.85 unit=mm
